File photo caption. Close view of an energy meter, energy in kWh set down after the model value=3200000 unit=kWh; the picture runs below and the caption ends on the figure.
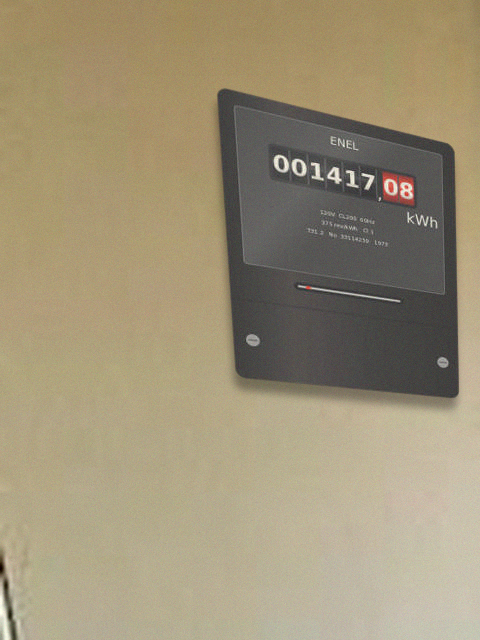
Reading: value=1417.08 unit=kWh
